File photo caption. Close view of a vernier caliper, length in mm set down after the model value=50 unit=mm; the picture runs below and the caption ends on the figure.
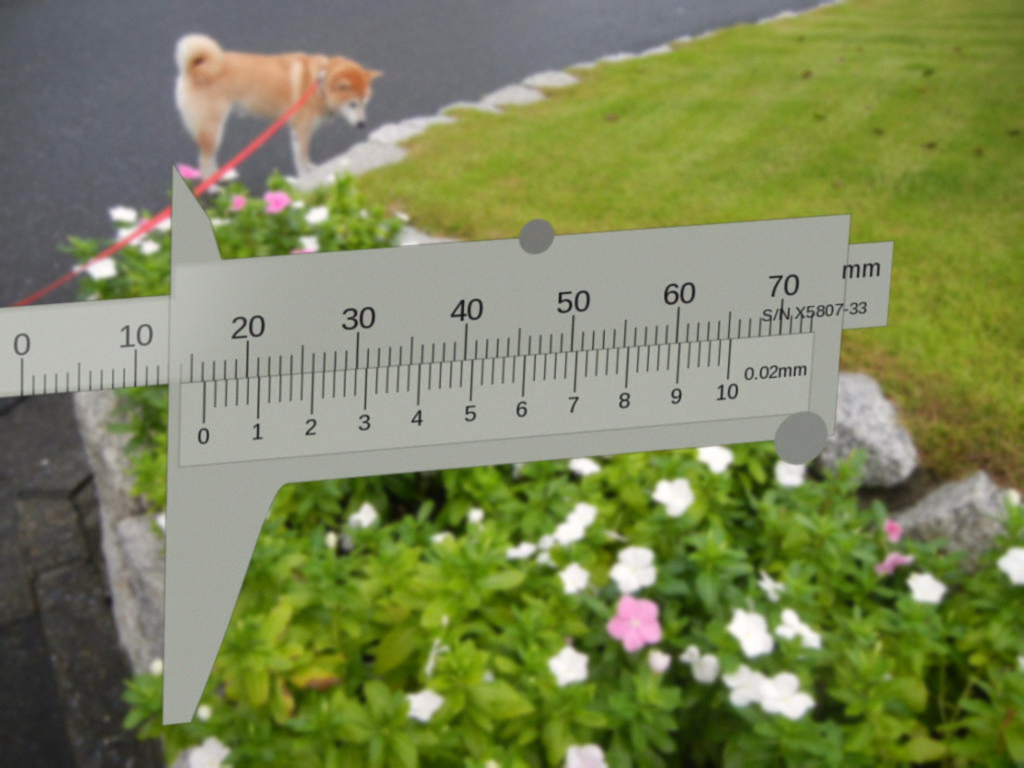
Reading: value=16.2 unit=mm
